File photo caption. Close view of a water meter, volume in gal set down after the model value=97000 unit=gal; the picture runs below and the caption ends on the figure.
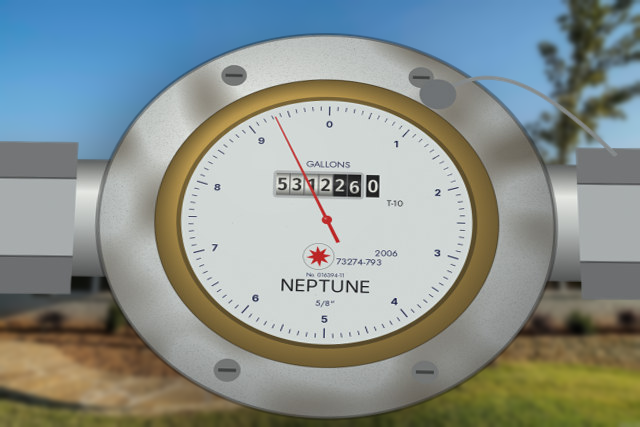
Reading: value=5312259.3 unit=gal
